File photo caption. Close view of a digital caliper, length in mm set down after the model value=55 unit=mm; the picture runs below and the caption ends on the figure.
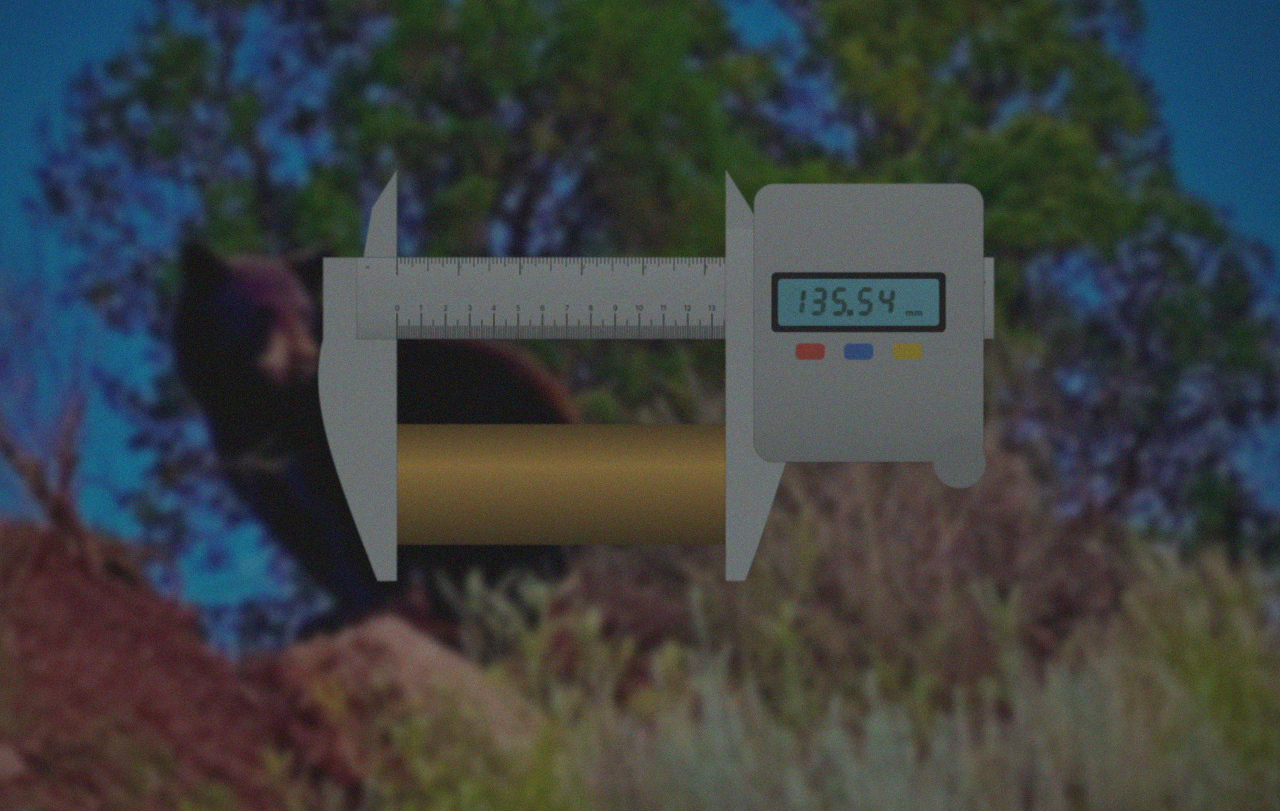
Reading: value=135.54 unit=mm
